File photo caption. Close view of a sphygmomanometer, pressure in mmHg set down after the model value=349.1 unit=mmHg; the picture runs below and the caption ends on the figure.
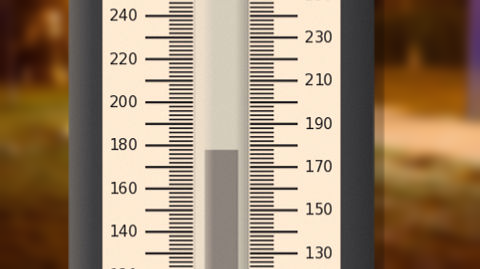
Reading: value=178 unit=mmHg
